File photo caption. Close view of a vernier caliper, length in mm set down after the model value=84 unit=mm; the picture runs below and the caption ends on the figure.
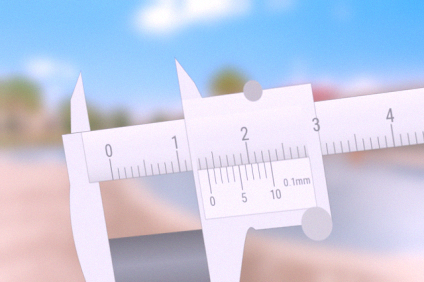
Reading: value=14.0 unit=mm
